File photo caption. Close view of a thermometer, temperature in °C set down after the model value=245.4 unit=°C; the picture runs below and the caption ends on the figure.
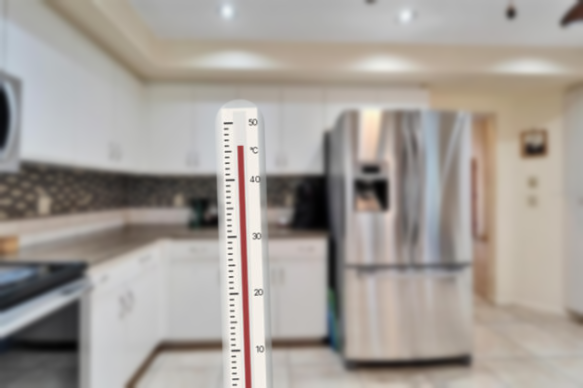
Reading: value=46 unit=°C
